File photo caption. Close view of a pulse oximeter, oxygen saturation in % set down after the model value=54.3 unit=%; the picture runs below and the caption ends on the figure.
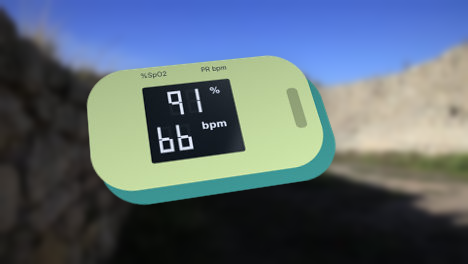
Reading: value=91 unit=%
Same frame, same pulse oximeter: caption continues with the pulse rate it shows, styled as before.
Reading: value=66 unit=bpm
